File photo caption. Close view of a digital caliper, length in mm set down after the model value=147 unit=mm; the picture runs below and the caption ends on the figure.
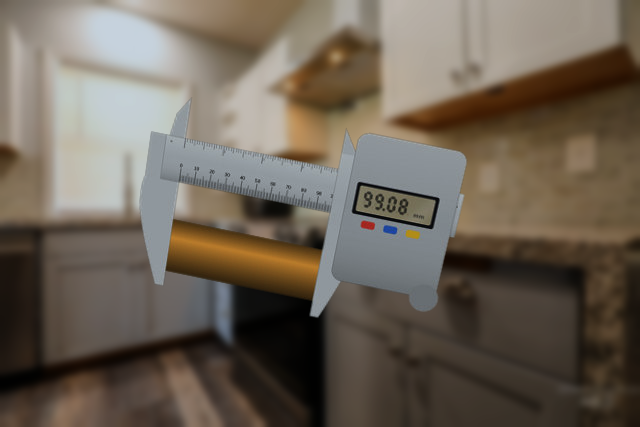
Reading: value=99.08 unit=mm
